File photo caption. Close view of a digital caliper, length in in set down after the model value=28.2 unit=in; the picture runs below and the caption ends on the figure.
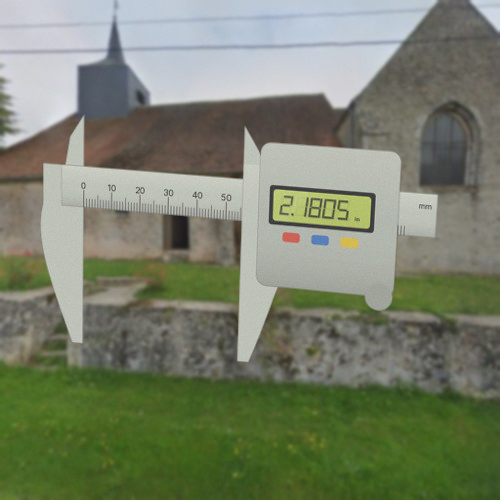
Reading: value=2.1805 unit=in
